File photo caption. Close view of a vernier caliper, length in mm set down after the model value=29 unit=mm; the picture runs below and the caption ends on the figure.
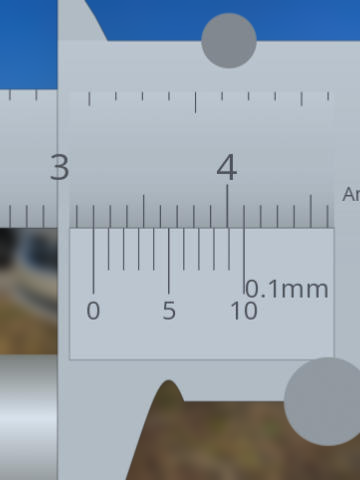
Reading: value=32.0 unit=mm
